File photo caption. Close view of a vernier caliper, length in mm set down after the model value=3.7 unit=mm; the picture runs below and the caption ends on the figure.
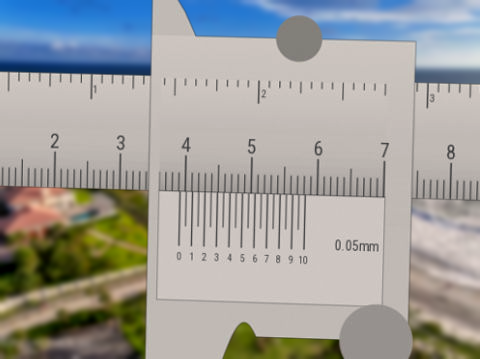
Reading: value=39.2 unit=mm
